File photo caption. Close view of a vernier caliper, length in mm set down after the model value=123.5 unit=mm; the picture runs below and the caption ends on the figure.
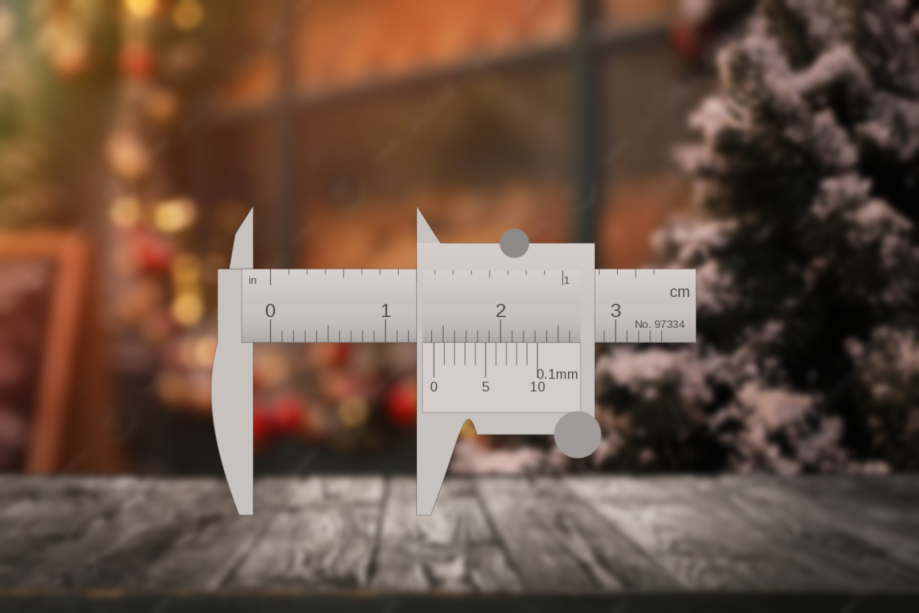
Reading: value=14.2 unit=mm
